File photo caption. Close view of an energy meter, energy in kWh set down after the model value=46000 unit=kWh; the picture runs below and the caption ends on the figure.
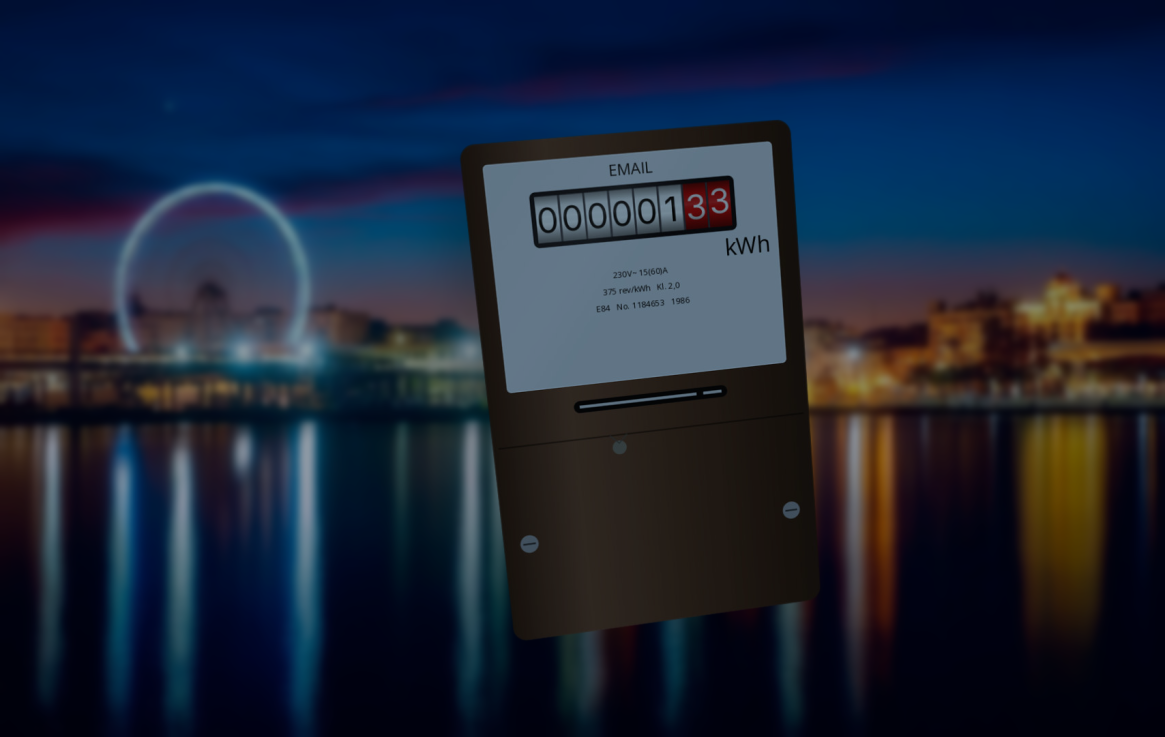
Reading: value=1.33 unit=kWh
